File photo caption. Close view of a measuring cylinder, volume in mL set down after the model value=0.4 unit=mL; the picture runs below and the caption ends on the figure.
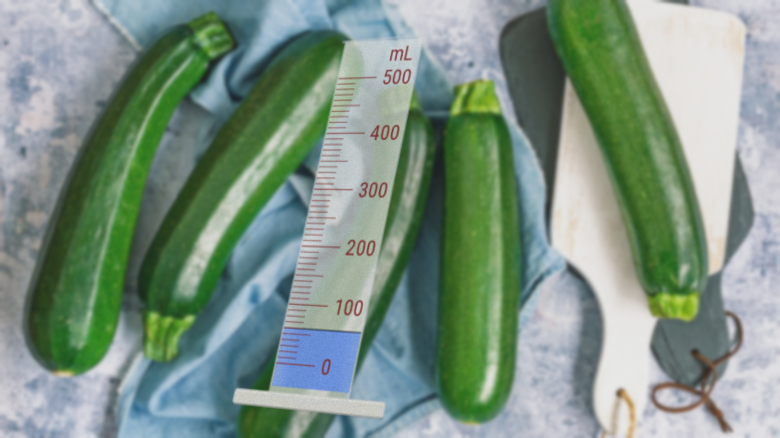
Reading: value=60 unit=mL
